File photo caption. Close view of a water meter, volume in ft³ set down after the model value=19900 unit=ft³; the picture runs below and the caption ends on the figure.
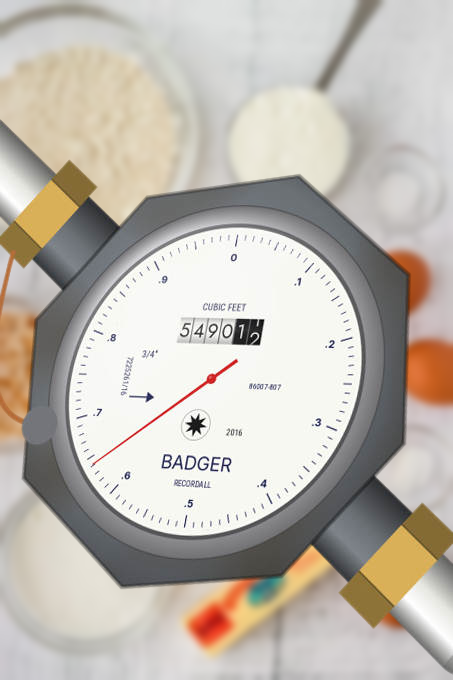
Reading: value=549011.64 unit=ft³
